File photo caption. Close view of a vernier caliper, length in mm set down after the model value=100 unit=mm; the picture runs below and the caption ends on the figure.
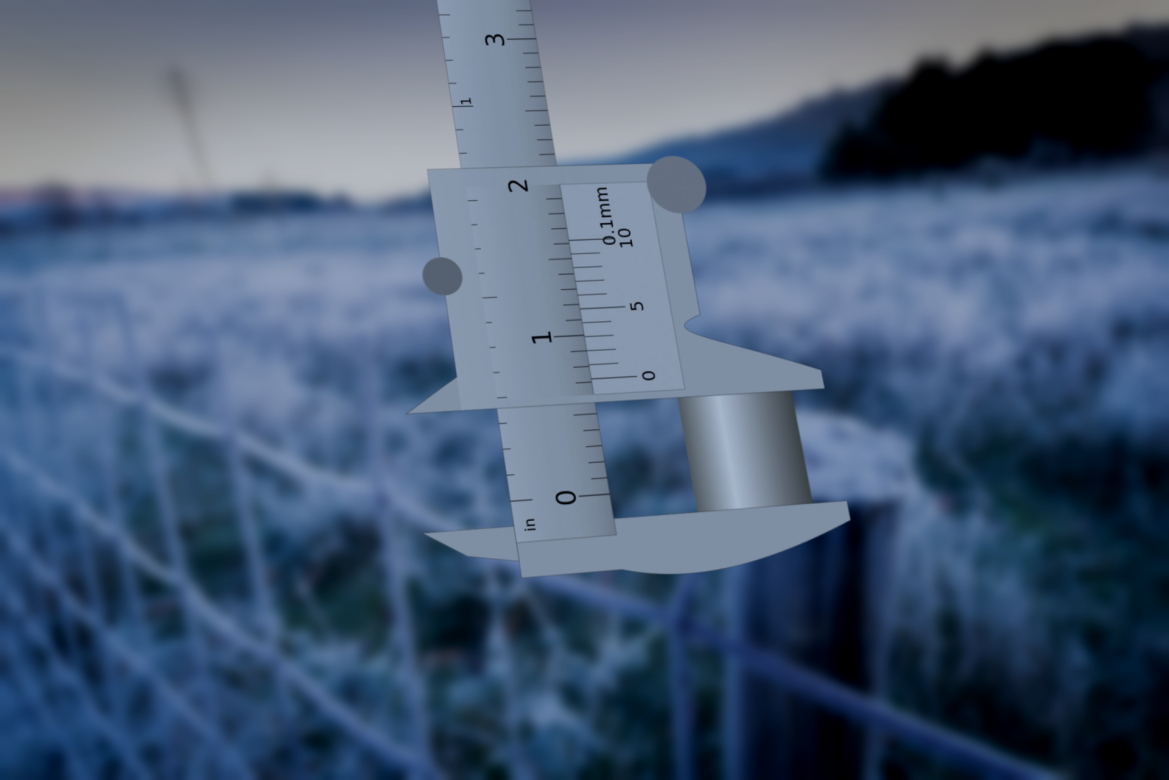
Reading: value=7.2 unit=mm
